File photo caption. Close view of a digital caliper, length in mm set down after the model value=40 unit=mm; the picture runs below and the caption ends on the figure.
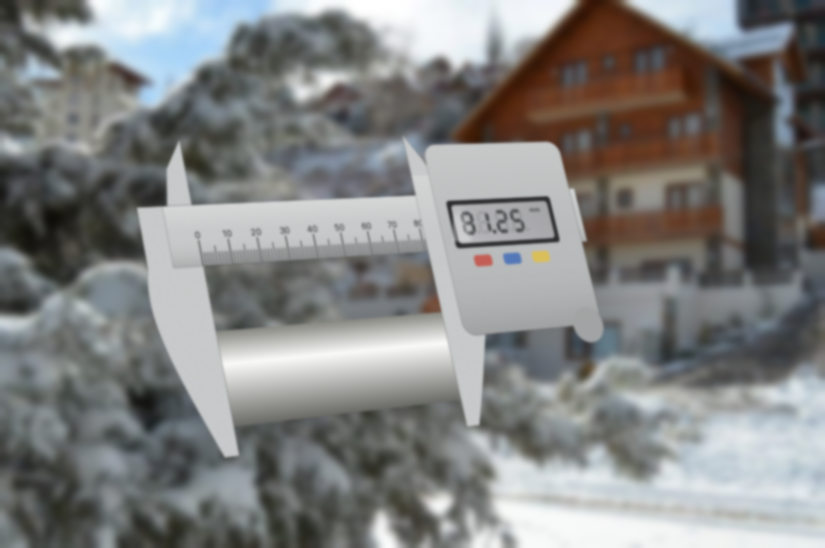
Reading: value=81.25 unit=mm
